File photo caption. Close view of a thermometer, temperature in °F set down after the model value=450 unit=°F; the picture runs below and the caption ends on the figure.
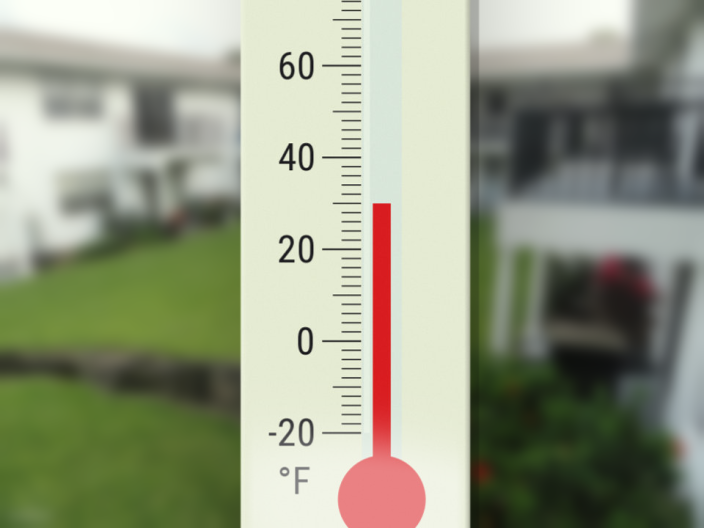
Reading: value=30 unit=°F
